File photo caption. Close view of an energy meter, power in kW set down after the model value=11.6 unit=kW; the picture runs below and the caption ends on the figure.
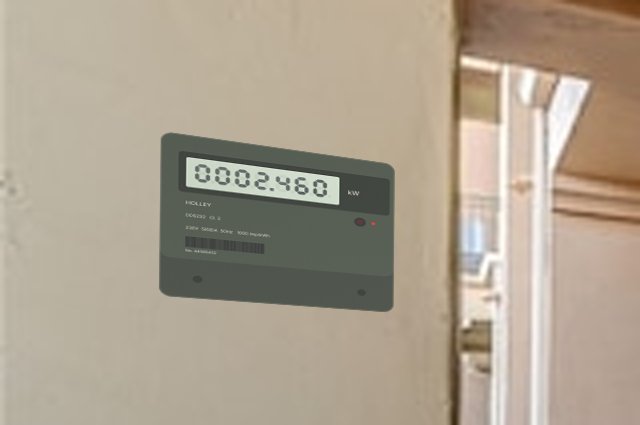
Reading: value=2.460 unit=kW
